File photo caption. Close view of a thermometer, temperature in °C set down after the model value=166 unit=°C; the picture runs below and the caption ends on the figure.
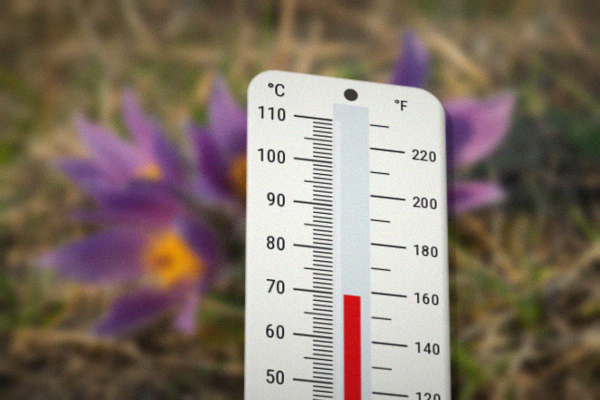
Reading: value=70 unit=°C
